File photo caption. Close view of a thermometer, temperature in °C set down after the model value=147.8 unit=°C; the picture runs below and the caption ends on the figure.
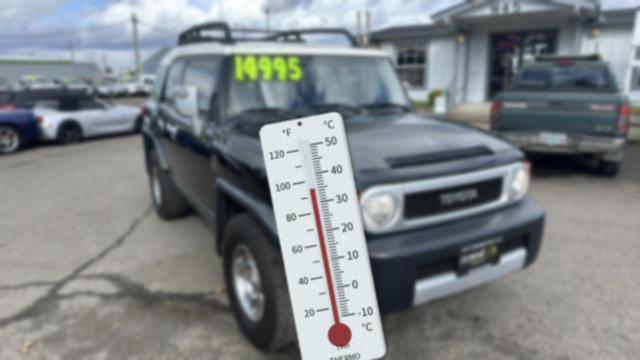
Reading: value=35 unit=°C
